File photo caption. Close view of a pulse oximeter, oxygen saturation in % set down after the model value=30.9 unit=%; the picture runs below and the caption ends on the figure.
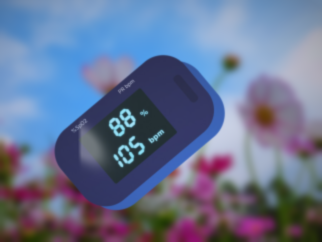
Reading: value=88 unit=%
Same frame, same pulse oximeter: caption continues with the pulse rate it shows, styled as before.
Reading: value=105 unit=bpm
